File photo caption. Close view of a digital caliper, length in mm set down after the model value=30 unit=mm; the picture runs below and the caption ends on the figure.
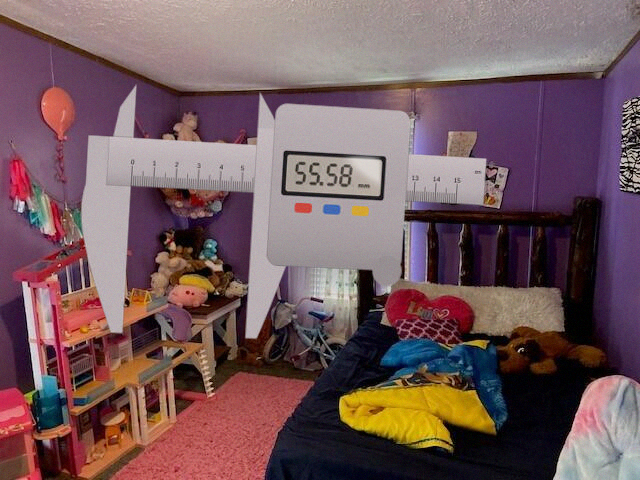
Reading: value=55.58 unit=mm
